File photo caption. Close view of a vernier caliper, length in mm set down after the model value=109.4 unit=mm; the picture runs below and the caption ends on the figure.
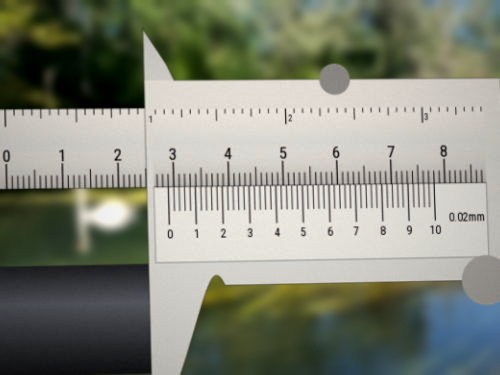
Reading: value=29.0 unit=mm
